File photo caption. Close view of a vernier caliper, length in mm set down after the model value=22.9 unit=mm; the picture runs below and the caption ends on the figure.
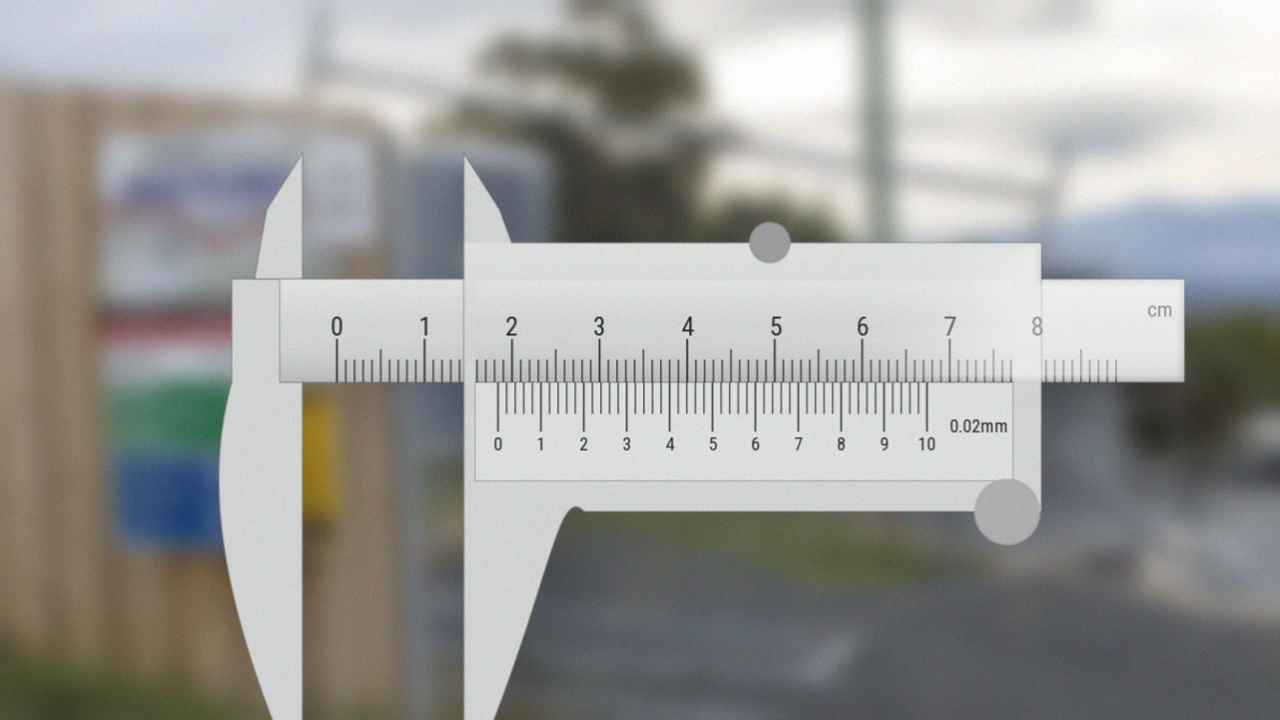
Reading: value=18.4 unit=mm
